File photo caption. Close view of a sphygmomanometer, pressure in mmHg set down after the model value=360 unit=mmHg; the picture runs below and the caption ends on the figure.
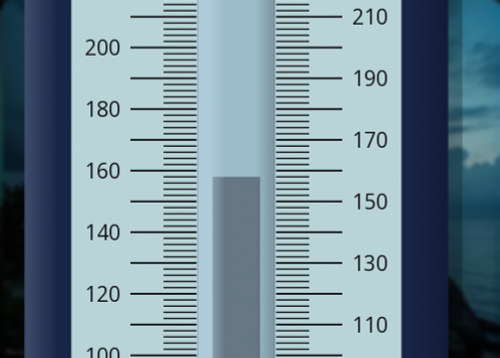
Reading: value=158 unit=mmHg
